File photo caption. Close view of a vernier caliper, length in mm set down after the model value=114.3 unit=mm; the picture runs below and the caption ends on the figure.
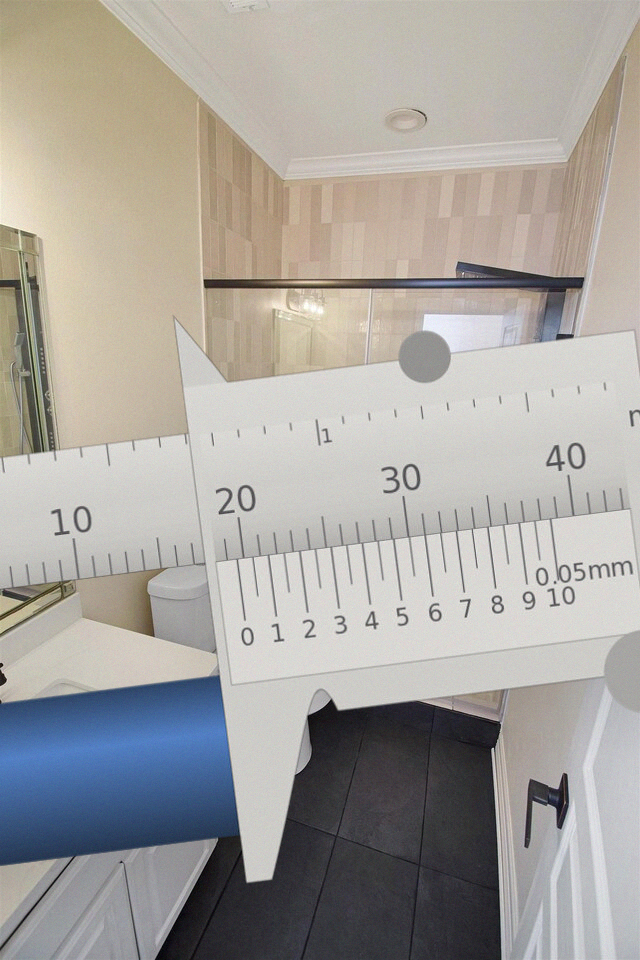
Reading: value=19.6 unit=mm
